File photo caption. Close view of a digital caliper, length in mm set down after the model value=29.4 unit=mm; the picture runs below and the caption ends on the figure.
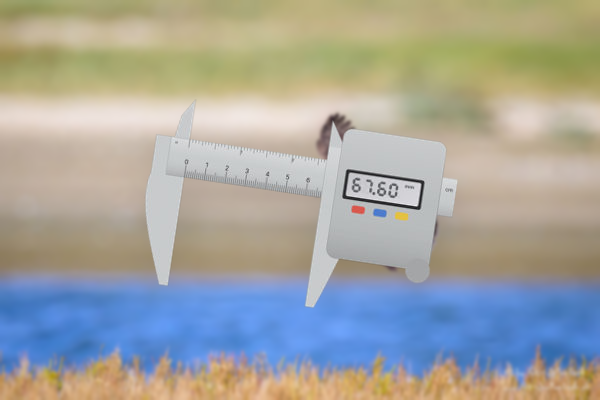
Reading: value=67.60 unit=mm
